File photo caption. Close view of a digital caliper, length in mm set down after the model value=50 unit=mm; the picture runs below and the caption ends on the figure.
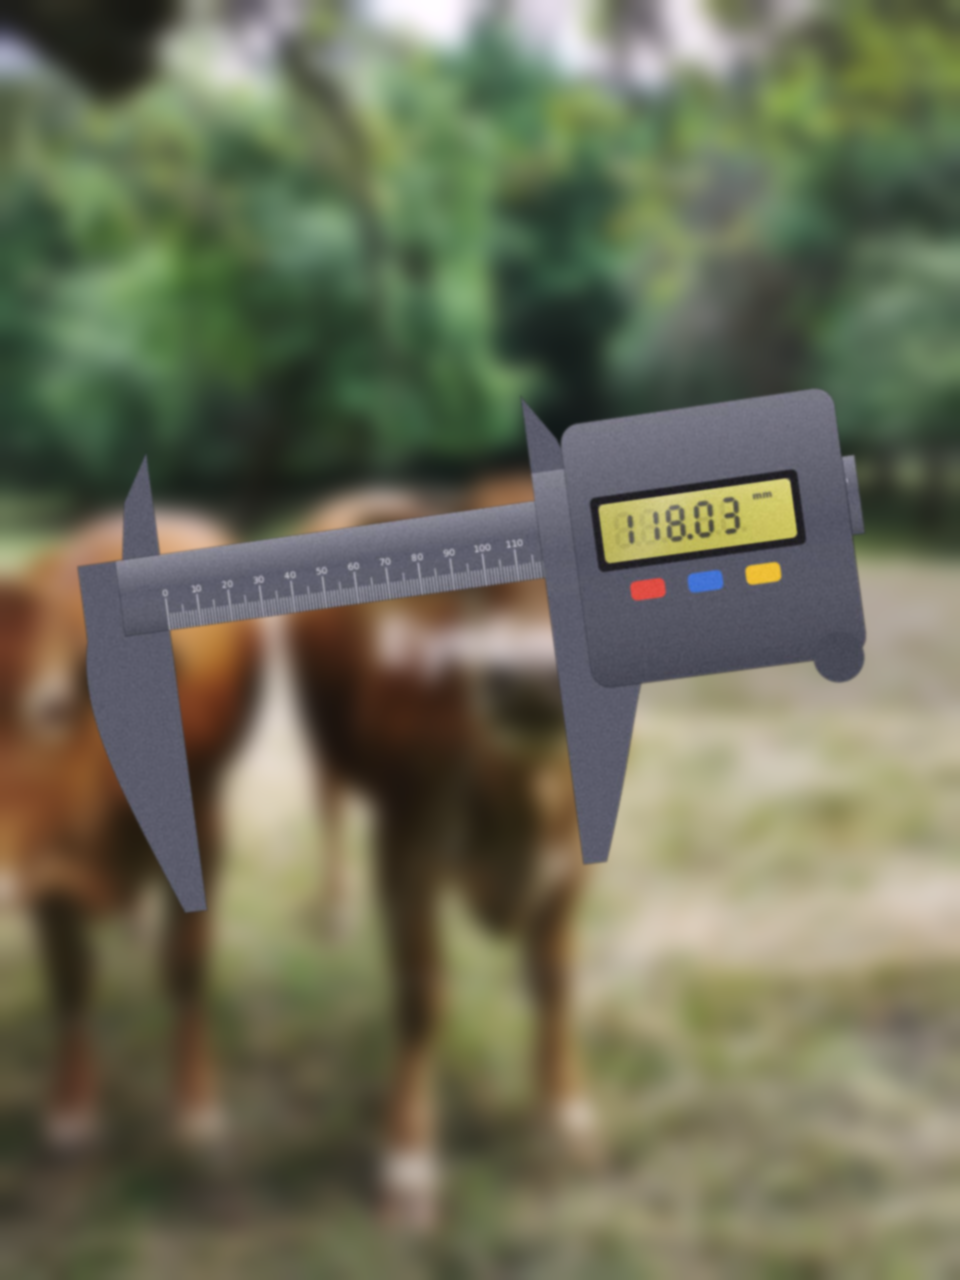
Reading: value=118.03 unit=mm
